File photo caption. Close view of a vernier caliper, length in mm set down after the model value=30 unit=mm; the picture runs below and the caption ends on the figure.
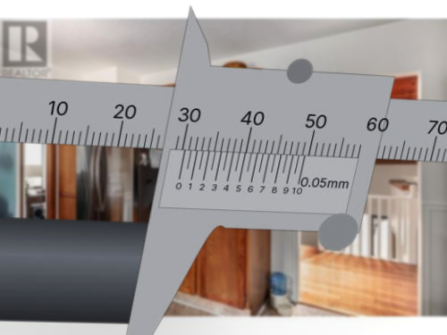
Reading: value=30.4 unit=mm
